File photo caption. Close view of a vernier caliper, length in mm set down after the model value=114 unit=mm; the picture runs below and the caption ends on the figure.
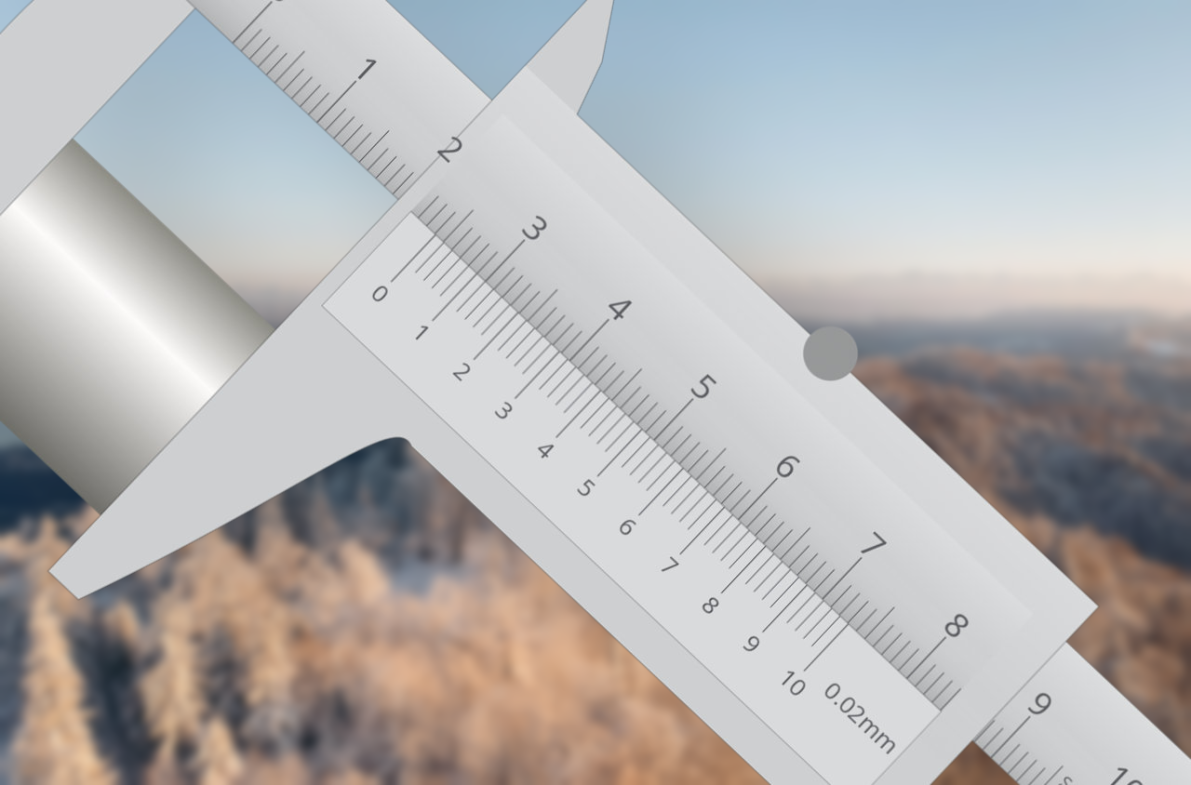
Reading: value=24.1 unit=mm
